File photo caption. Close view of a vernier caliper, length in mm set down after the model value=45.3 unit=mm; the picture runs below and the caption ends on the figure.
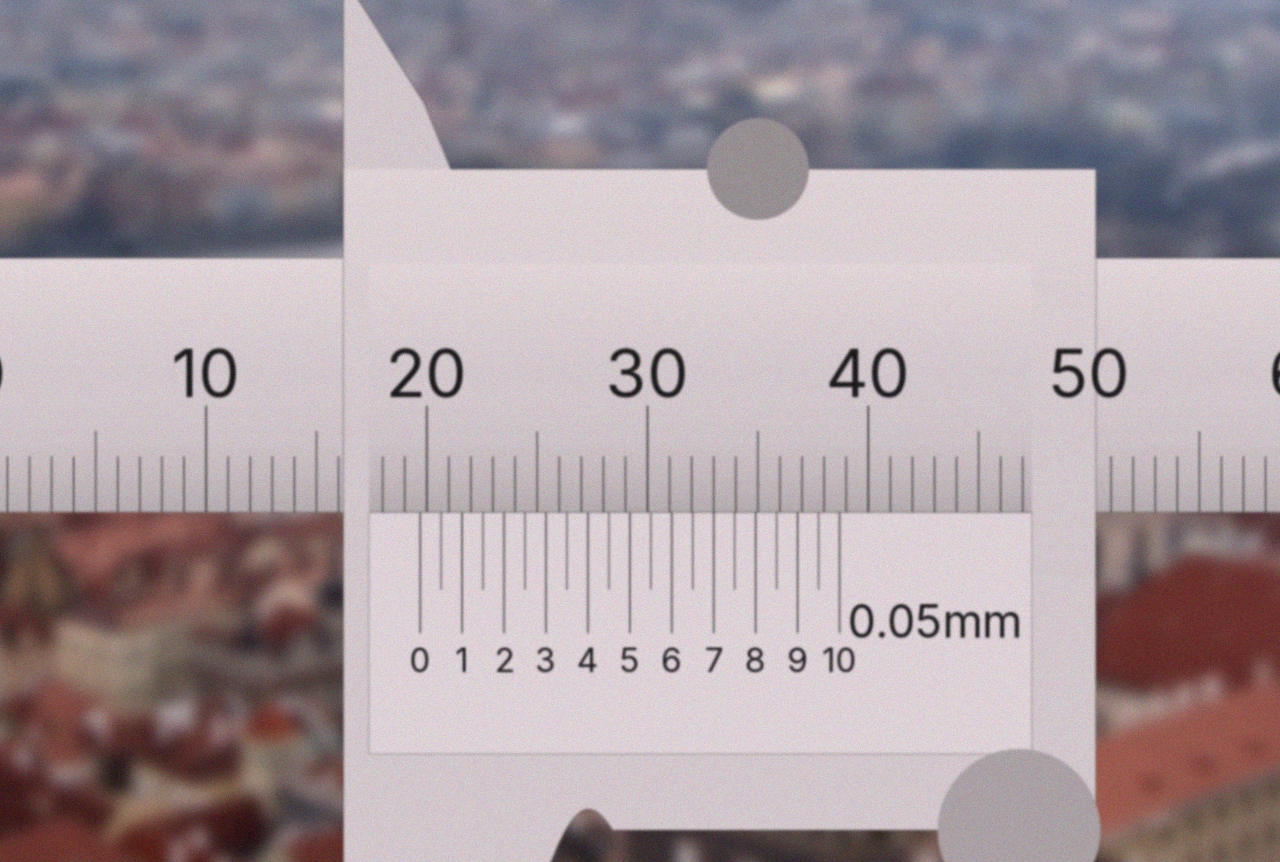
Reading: value=19.7 unit=mm
